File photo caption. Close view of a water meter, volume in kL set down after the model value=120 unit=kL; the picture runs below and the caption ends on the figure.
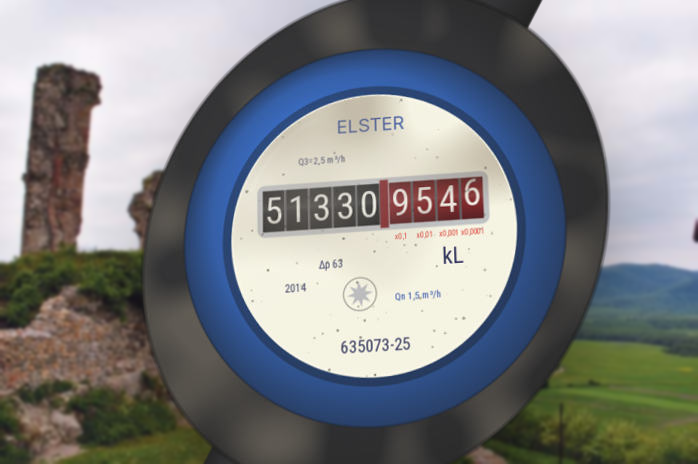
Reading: value=51330.9546 unit=kL
